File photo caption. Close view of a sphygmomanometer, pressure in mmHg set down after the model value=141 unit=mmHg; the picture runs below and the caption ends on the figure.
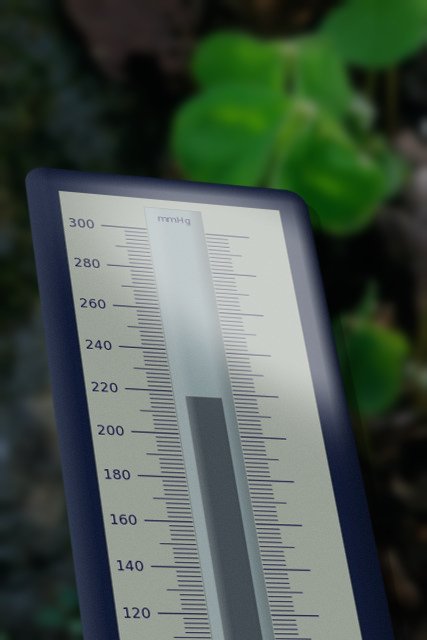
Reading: value=218 unit=mmHg
